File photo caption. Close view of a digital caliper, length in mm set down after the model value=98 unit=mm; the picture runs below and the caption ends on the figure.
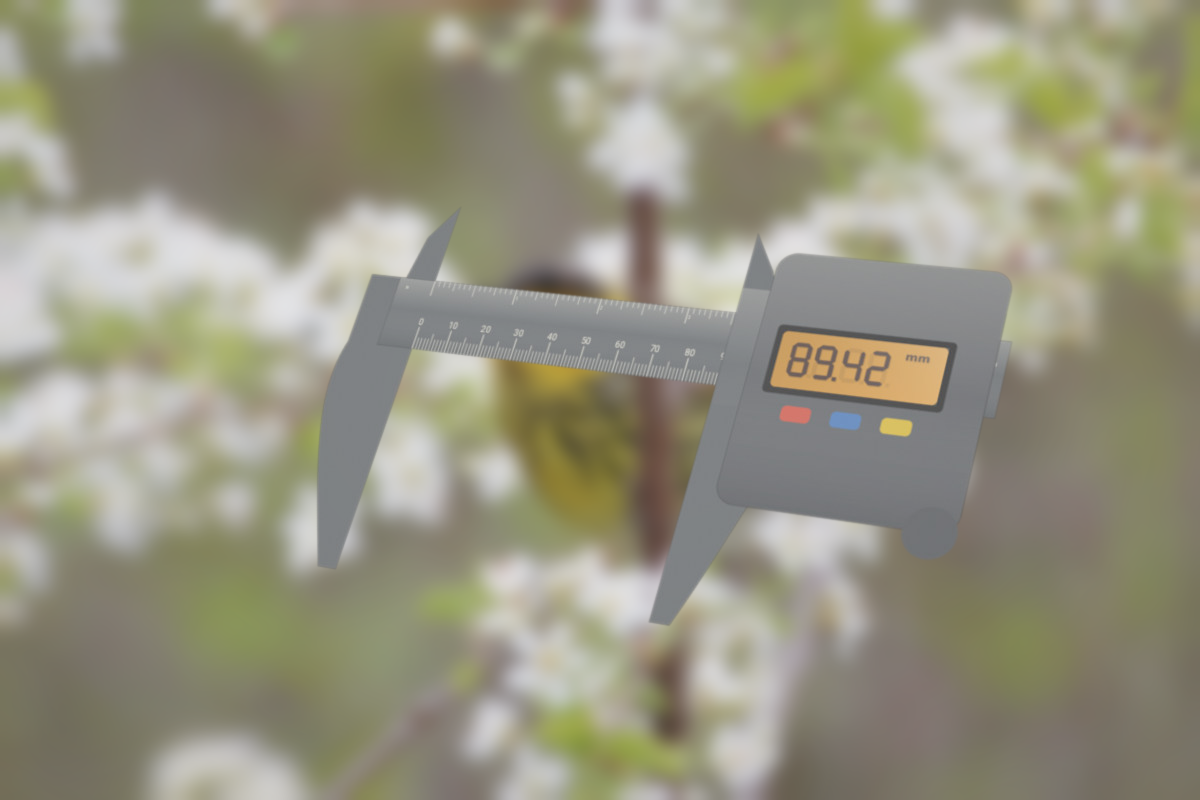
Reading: value=89.42 unit=mm
